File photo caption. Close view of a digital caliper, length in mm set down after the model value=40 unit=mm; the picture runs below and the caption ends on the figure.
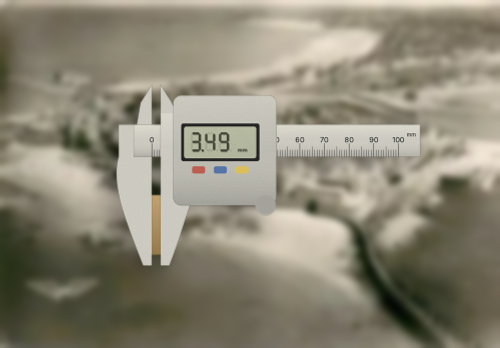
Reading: value=3.49 unit=mm
